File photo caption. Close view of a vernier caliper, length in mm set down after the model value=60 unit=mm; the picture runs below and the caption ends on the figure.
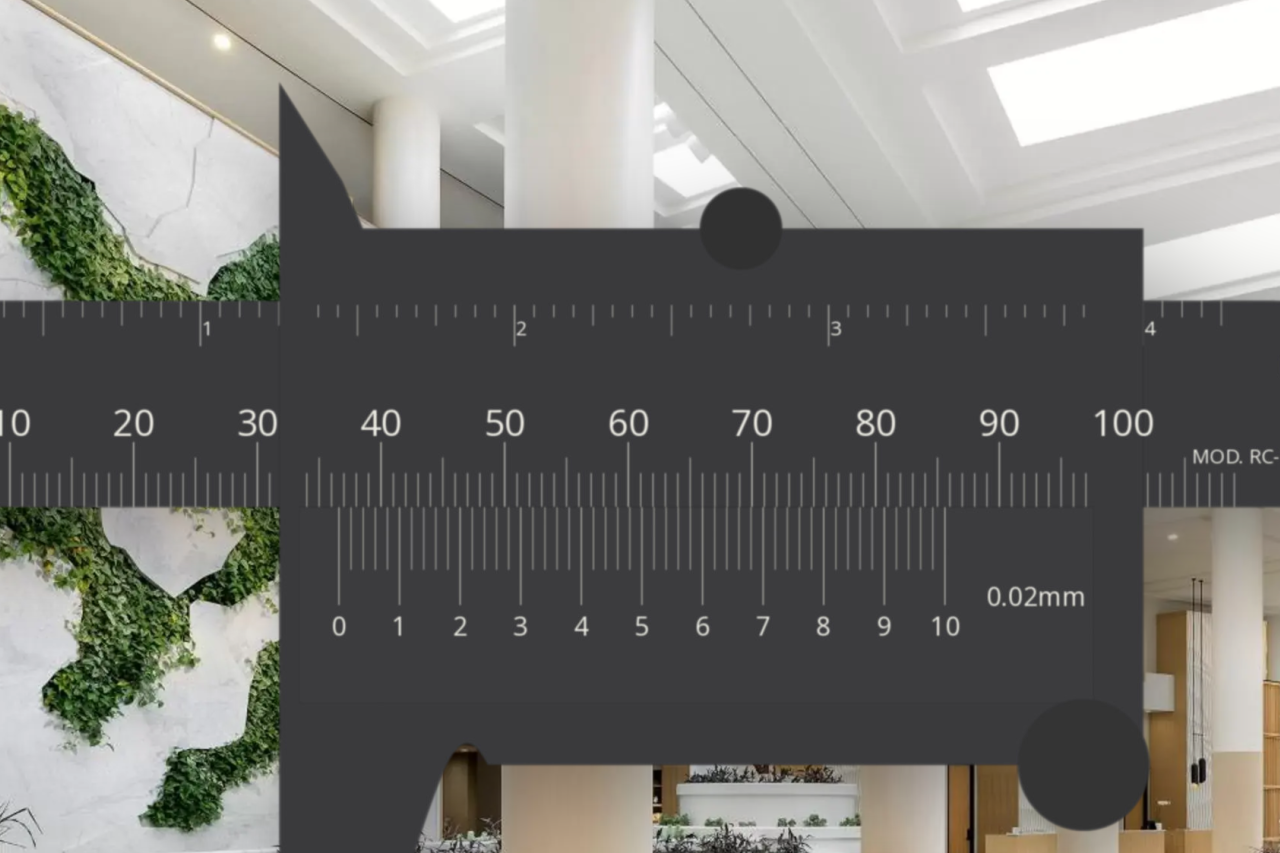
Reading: value=36.6 unit=mm
